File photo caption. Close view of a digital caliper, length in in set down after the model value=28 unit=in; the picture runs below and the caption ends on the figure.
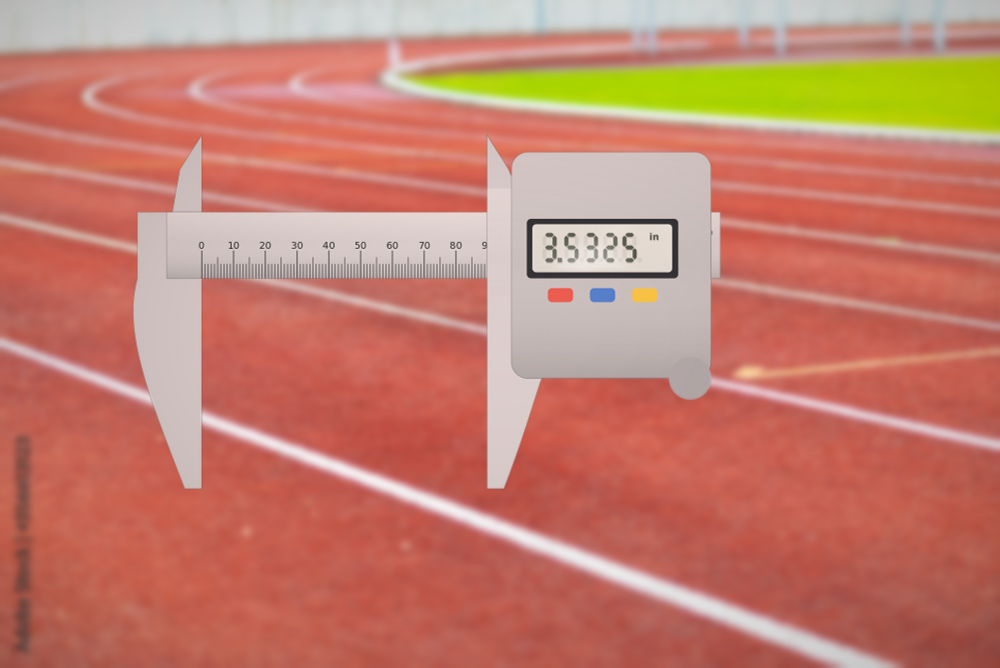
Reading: value=3.5325 unit=in
